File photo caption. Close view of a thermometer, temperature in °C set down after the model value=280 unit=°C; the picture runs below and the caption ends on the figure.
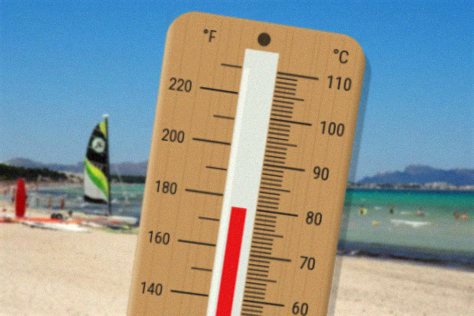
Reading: value=80 unit=°C
